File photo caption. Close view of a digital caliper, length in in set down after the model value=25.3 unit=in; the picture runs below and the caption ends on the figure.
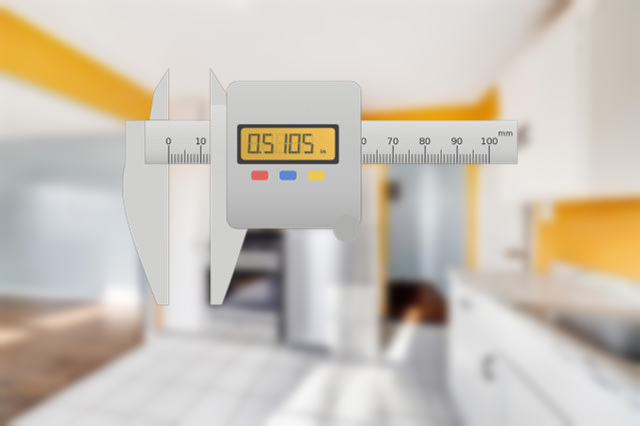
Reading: value=0.5105 unit=in
